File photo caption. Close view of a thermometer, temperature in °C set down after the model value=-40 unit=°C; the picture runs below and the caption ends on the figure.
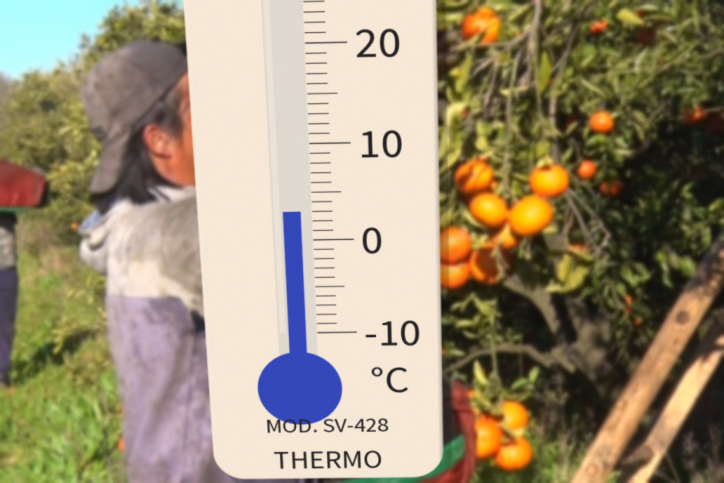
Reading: value=3 unit=°C
